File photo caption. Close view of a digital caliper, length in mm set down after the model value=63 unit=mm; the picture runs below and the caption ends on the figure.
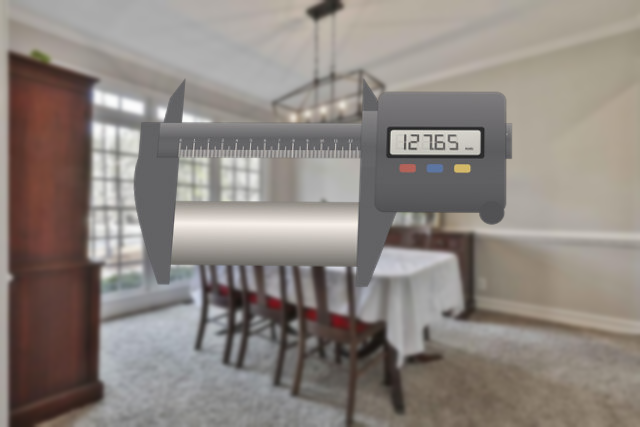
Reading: value=127.65 unit=mm
